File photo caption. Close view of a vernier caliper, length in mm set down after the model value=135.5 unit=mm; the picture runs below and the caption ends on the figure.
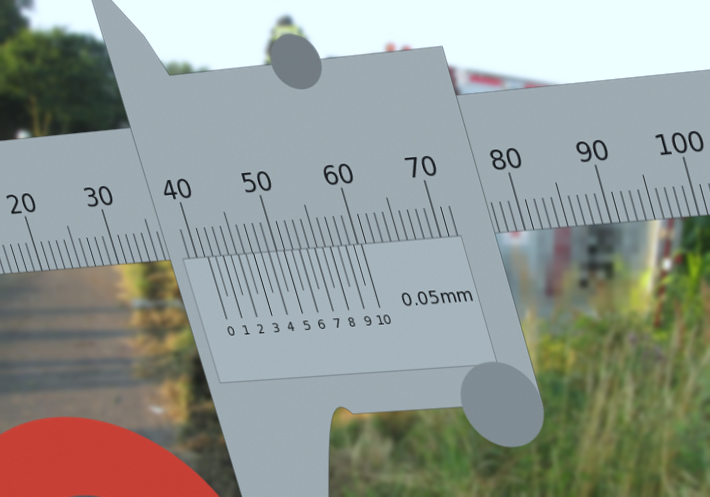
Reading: value=41.4 unit=mm
